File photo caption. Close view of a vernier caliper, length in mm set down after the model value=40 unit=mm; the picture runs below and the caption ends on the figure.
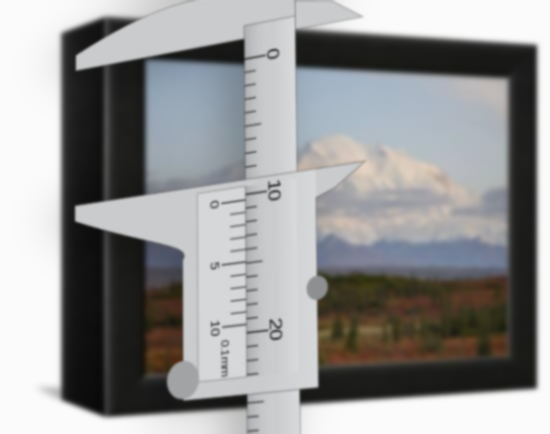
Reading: value=10.4 unit=mm
